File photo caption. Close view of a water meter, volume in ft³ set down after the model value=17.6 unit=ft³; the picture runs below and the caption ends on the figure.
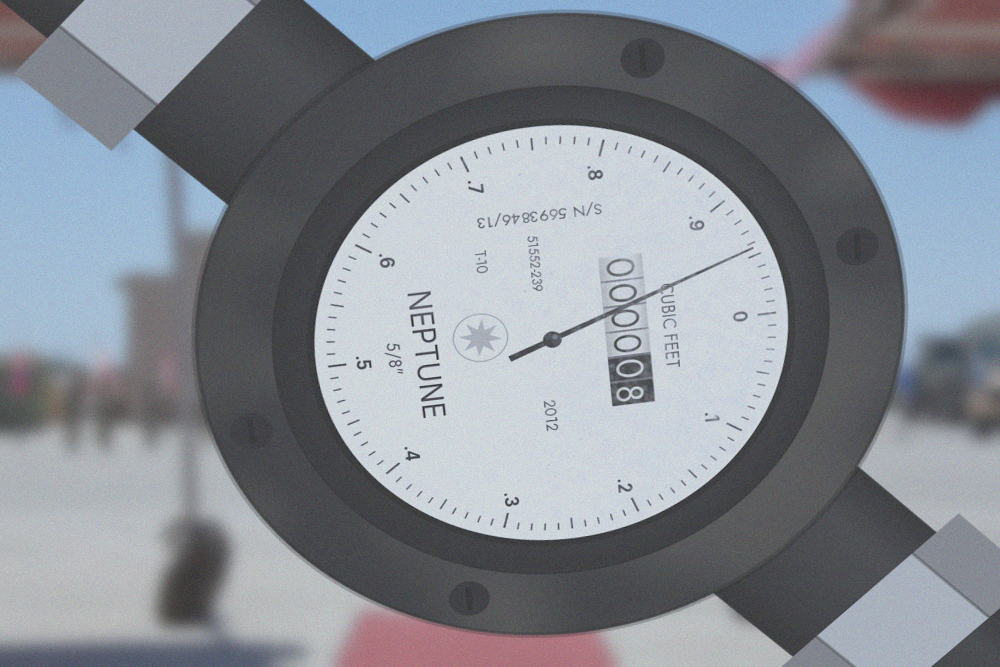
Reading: value=7.94 unit=ft³
